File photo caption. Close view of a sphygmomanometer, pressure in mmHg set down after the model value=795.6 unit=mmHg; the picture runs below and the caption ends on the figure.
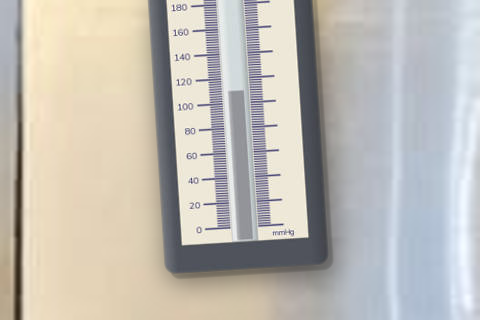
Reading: value=110 unit=mmHg
